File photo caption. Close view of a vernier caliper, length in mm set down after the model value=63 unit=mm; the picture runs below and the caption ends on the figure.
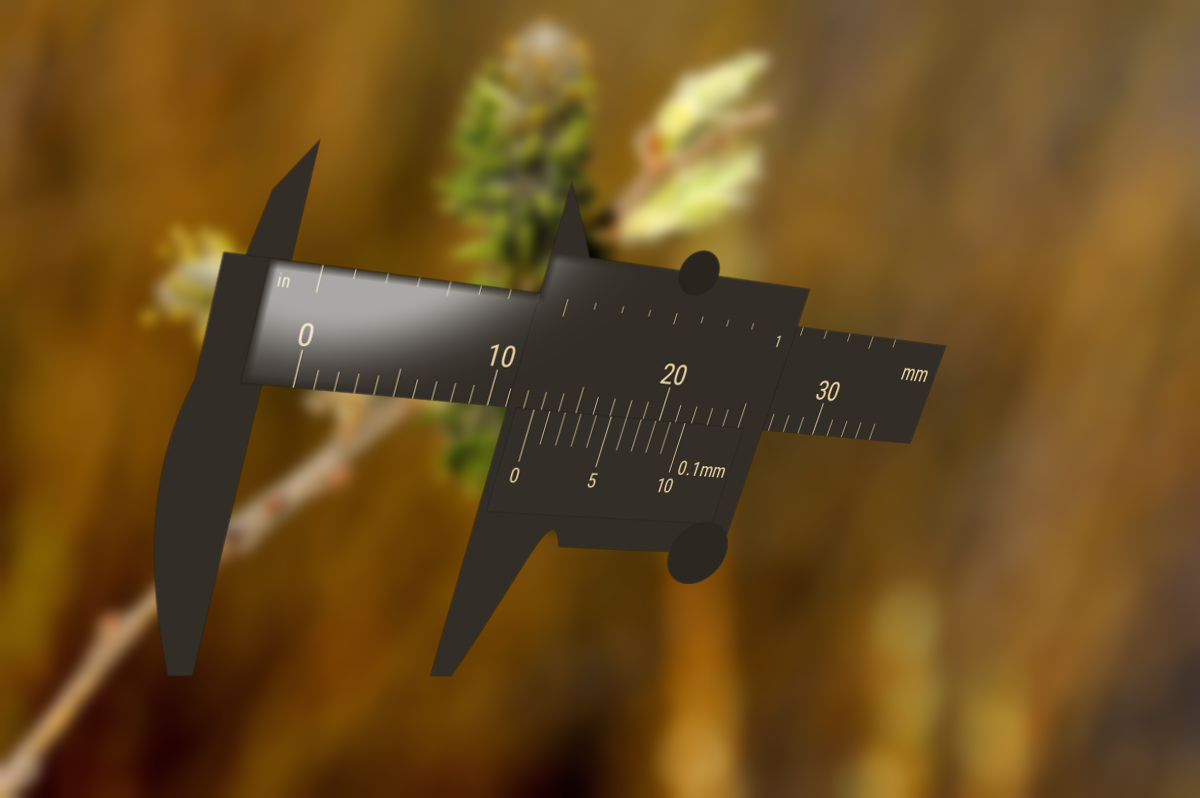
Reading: value=12.6 unit=mm
